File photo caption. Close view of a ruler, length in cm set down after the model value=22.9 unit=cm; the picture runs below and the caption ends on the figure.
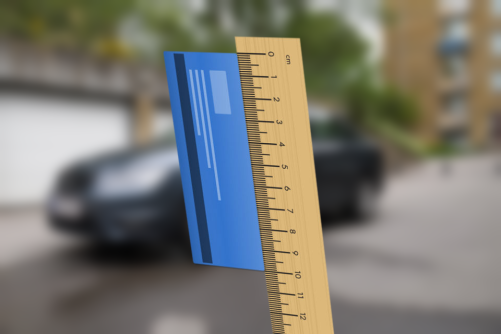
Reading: value=10 unit=cm
